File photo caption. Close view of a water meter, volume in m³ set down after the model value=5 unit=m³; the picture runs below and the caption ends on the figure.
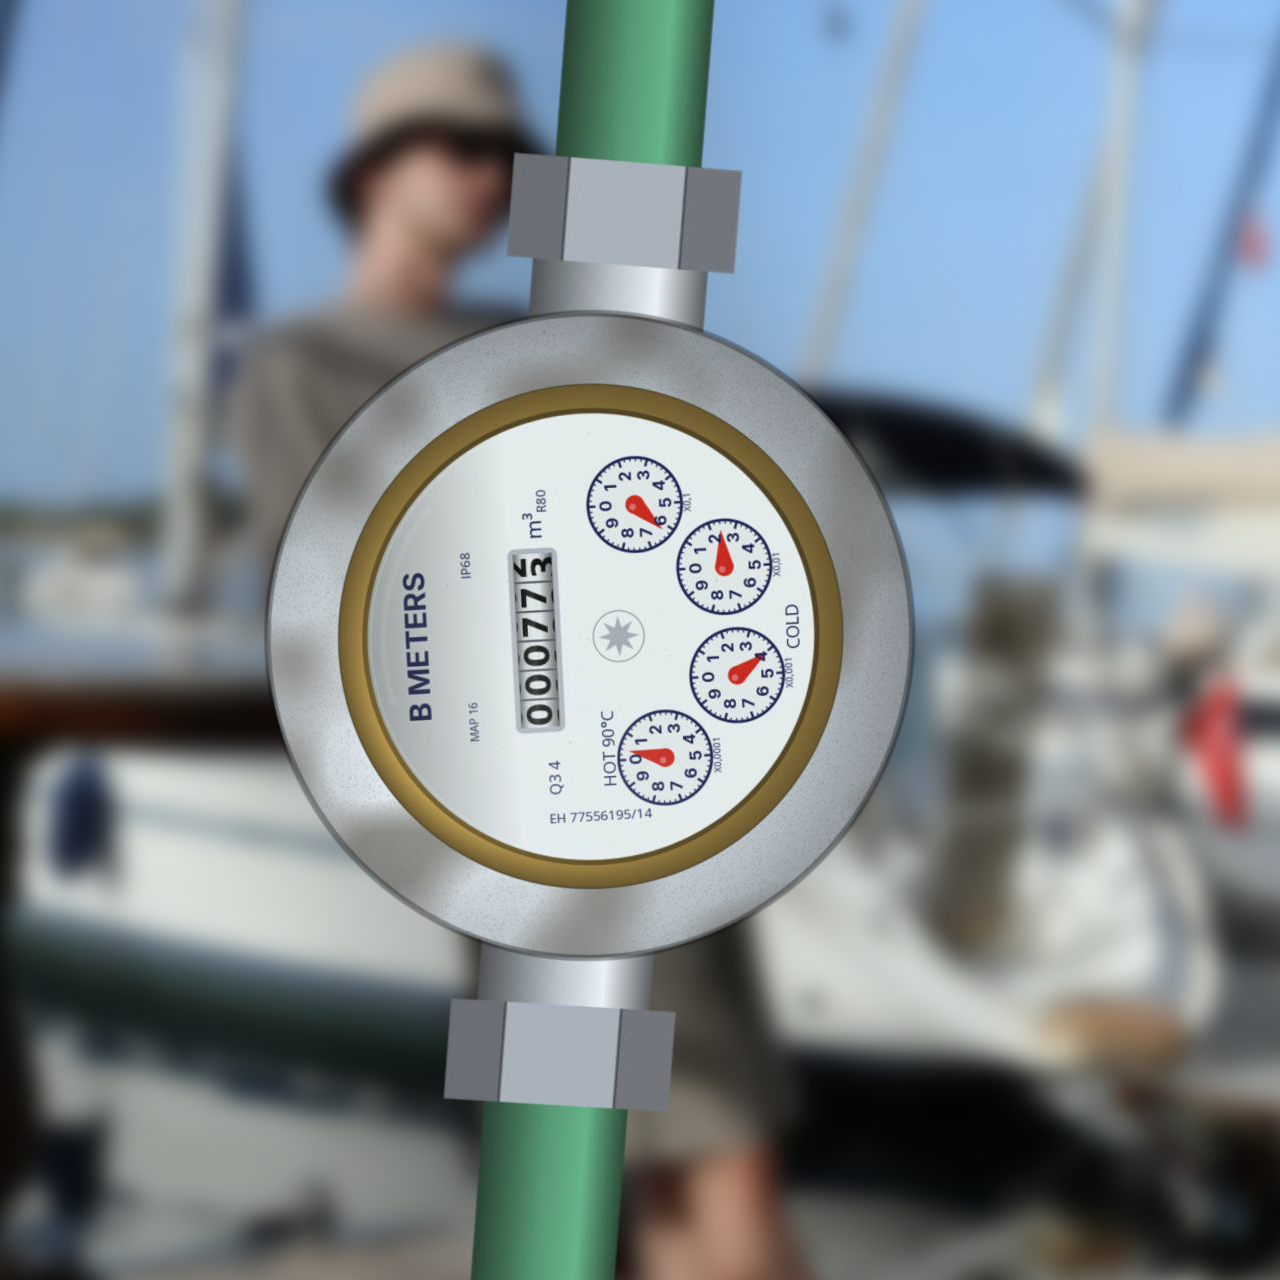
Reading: value=772.6240 unit=m³
